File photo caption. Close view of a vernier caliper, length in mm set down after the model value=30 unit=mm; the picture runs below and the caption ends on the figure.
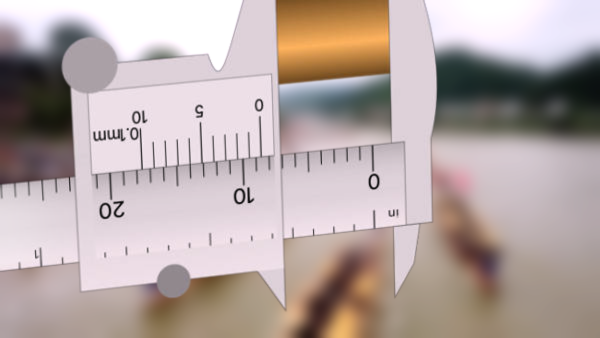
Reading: value=8.6 unit=mm
